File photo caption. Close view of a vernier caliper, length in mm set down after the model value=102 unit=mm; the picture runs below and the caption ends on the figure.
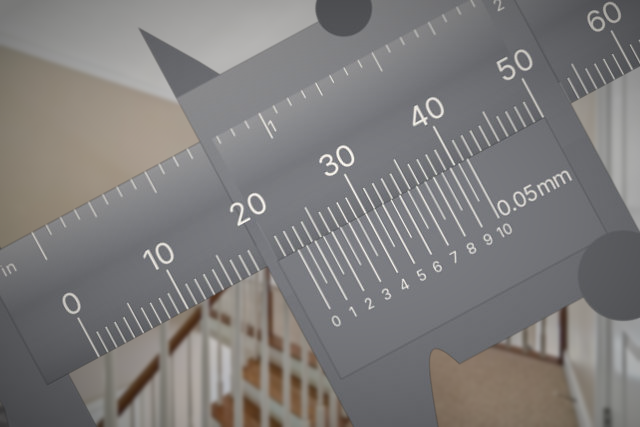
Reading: value=22.4 unit=mm
